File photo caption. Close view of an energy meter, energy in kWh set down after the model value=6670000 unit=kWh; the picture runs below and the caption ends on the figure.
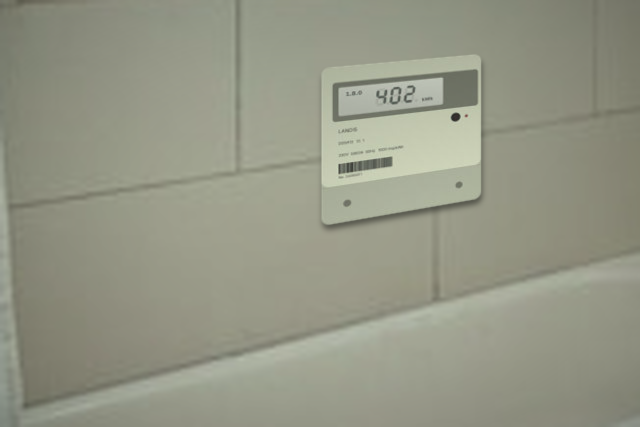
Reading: value=402 unit=kWh
